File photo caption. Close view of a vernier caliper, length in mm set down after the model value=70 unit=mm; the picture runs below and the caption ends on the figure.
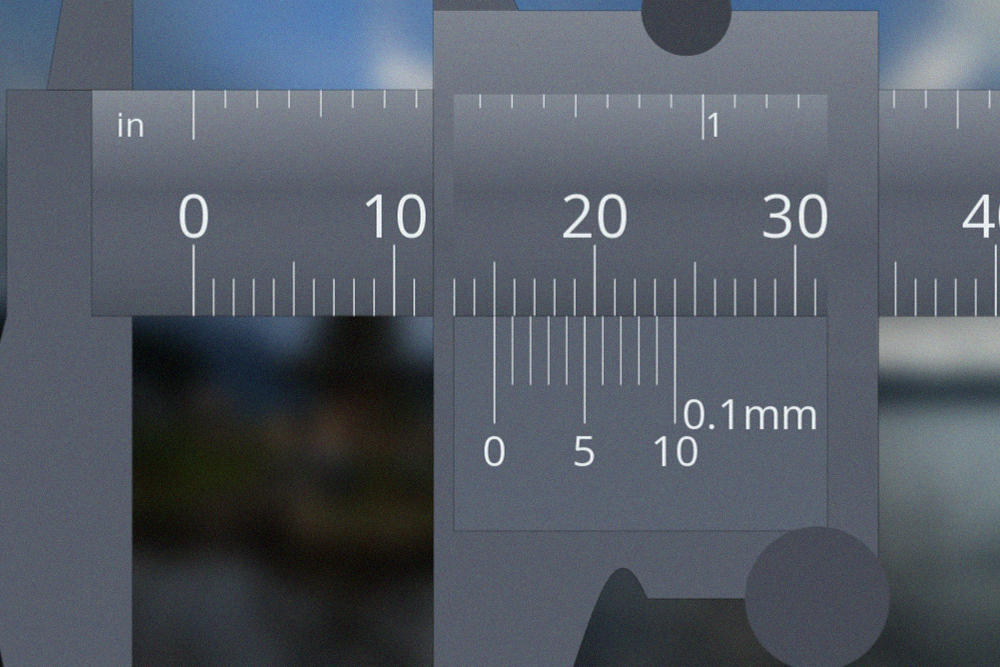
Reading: value=15.0 unit=mm
